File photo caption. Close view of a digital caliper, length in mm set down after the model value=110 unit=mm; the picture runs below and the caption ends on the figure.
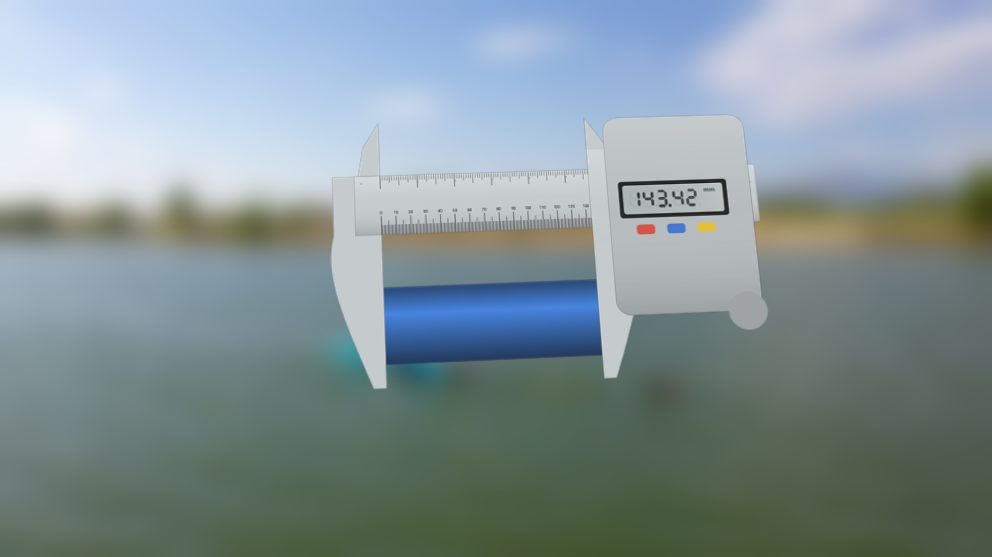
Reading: value=143.42 unit=mm
